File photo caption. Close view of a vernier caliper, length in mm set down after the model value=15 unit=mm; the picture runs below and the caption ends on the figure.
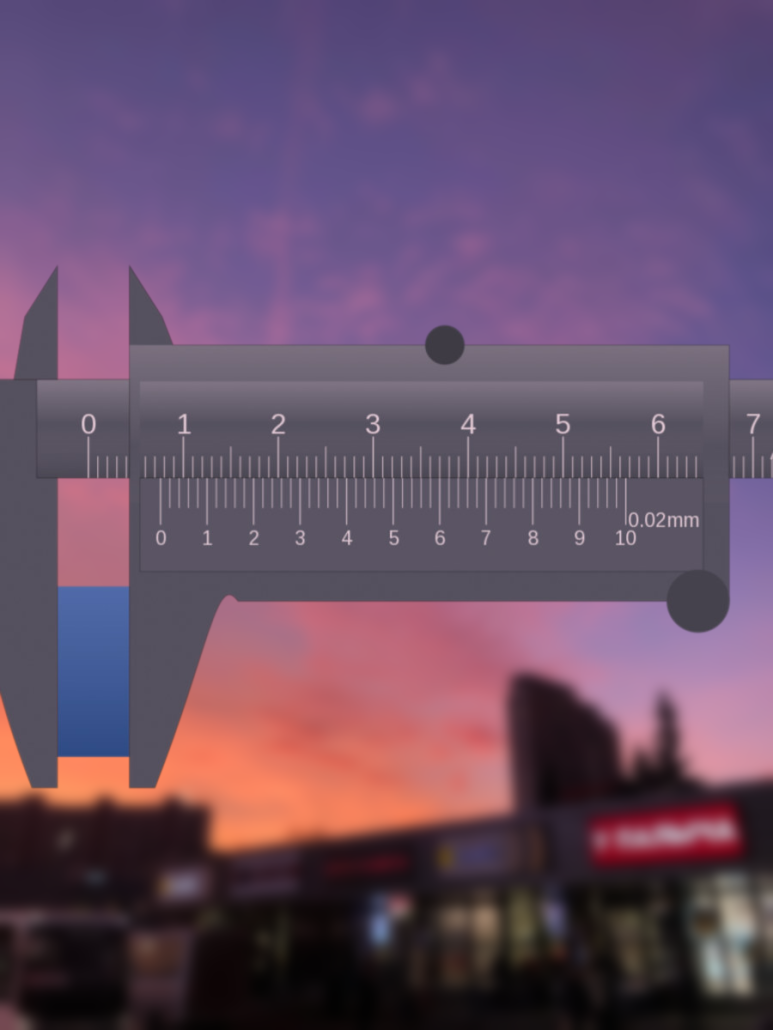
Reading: value=7.6 unit=mm
